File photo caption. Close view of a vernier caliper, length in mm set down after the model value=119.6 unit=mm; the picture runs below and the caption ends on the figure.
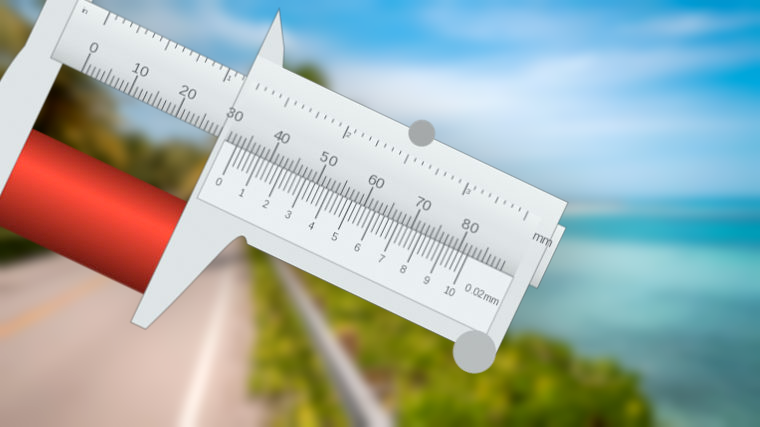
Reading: value=33.0 unit=mm
